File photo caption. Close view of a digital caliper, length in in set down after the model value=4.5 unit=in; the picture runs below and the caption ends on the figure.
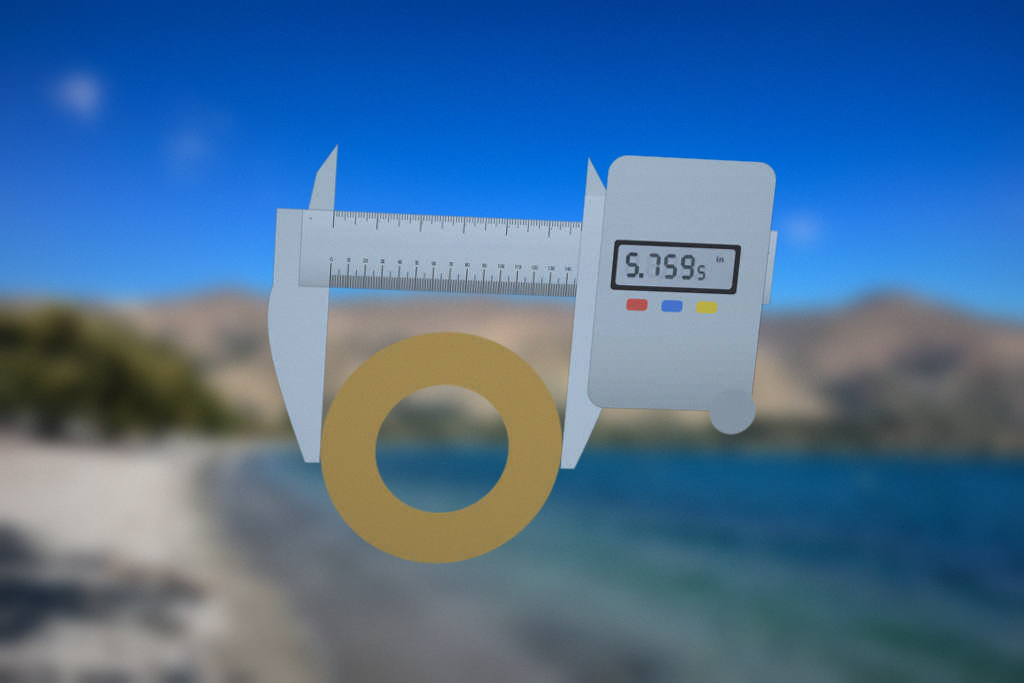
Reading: value=5.7595 unit=in
